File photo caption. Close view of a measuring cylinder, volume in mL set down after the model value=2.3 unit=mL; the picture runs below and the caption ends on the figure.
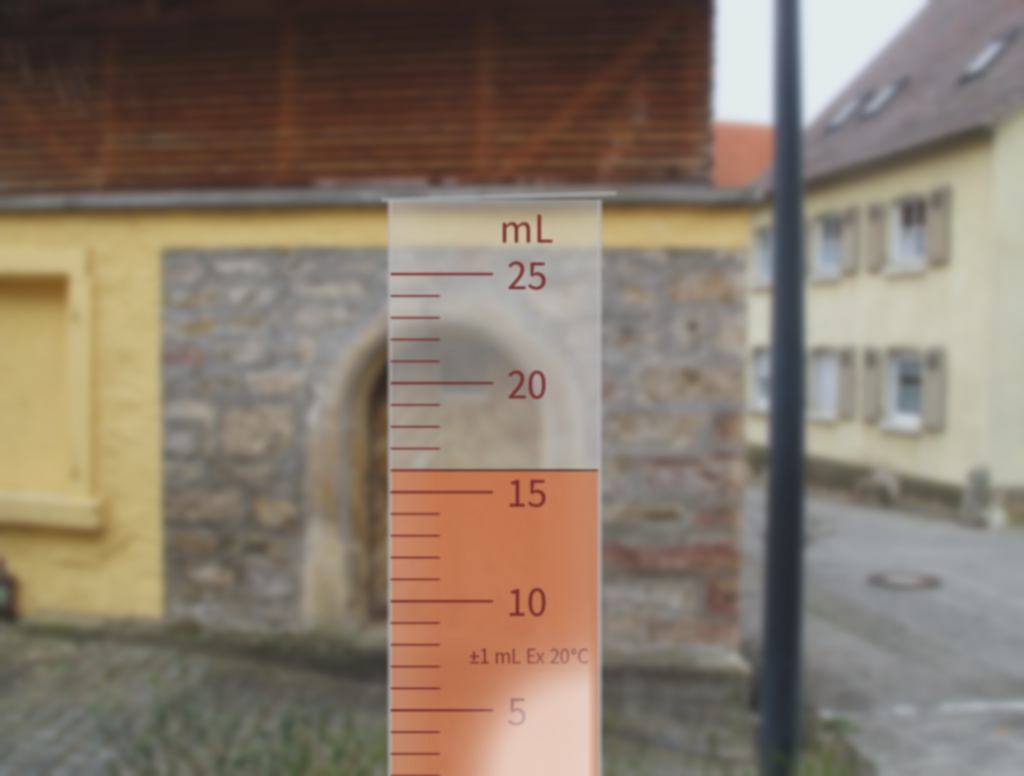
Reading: value=16 unit=mL
